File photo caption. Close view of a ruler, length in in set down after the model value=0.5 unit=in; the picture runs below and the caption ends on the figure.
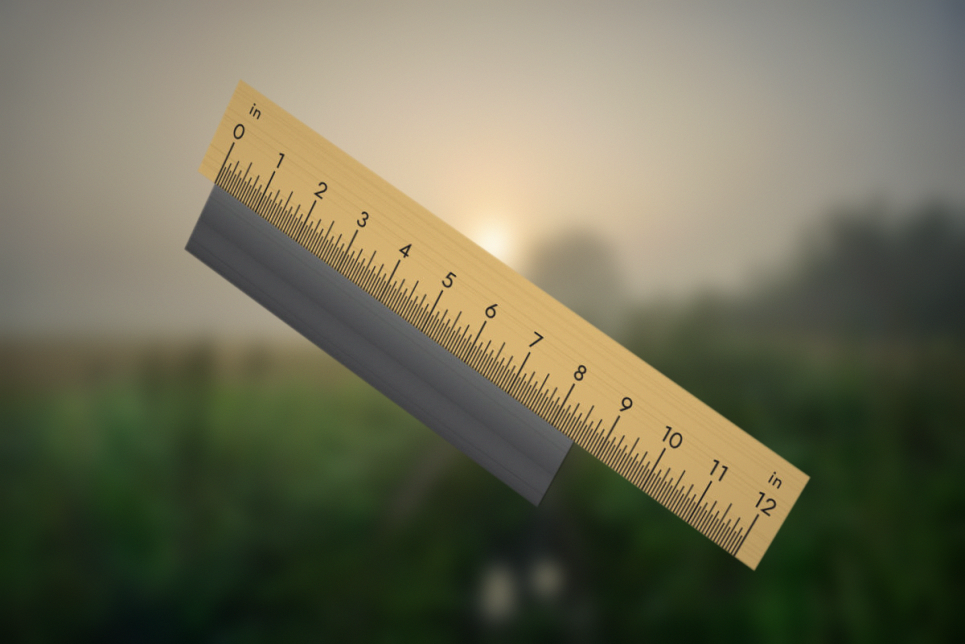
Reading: value=8.5 unit=in
